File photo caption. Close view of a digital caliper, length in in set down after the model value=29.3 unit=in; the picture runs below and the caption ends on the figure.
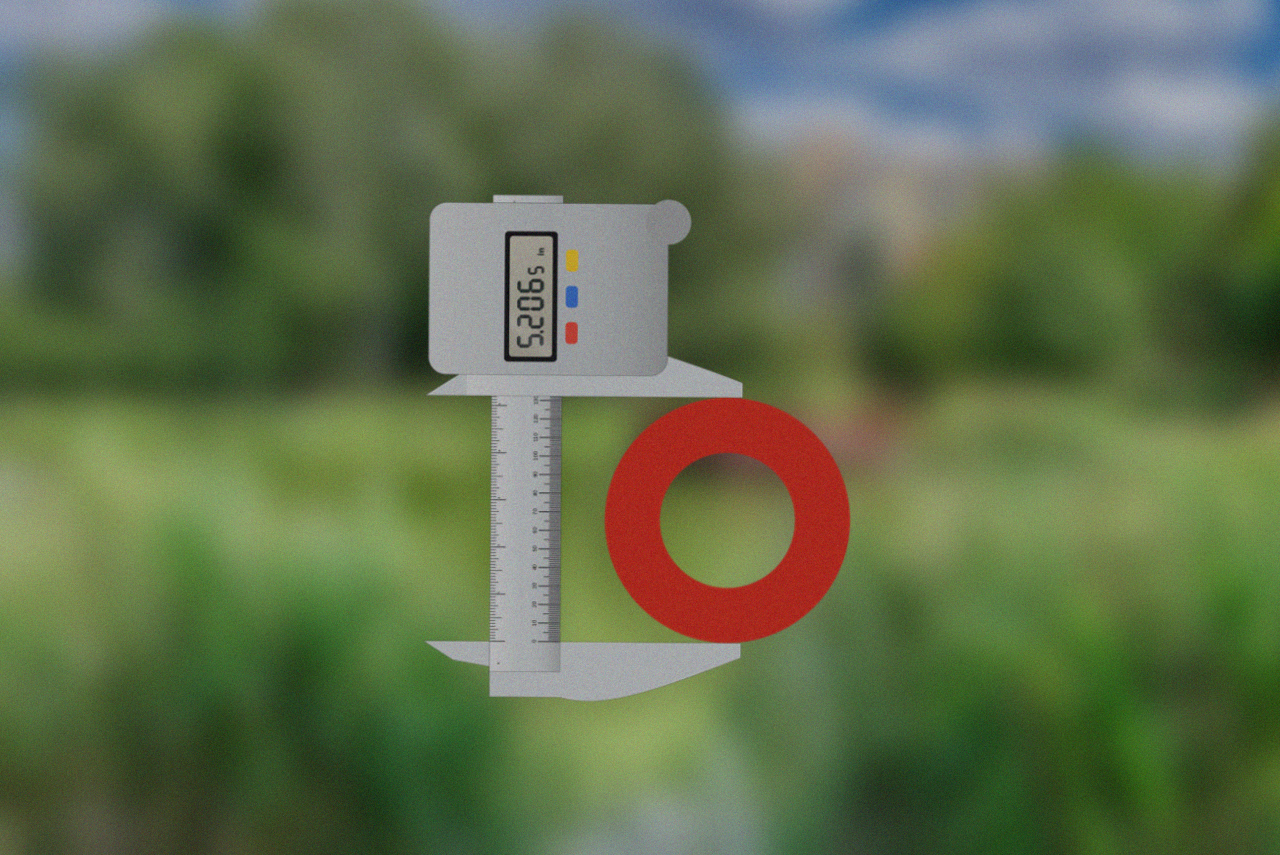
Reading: value=5.2065 unit=in
